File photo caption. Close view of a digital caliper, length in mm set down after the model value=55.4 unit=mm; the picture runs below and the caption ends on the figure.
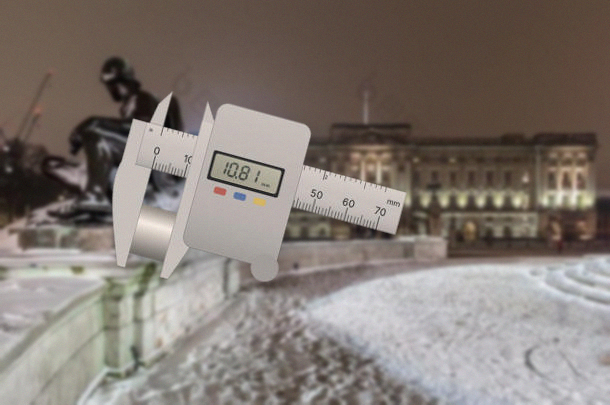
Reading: value=10.81 unit=mm
